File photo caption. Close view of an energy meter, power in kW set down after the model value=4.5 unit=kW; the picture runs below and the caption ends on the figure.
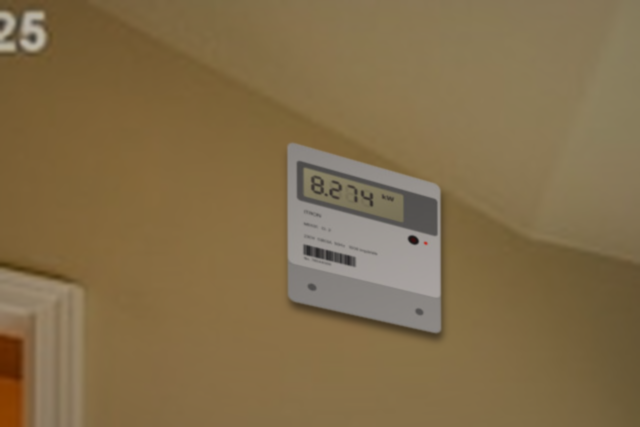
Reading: value=8.274 unit=kW
